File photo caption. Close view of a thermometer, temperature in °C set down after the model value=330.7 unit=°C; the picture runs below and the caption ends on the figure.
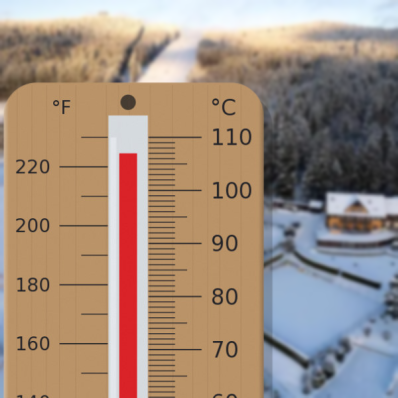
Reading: value=107 unit=°C
